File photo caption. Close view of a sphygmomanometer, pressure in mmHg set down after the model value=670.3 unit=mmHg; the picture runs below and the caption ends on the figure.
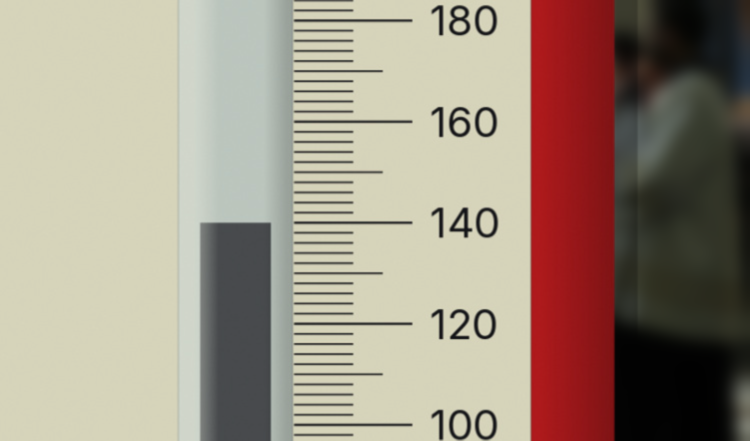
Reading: value=140 unit=mmHg
